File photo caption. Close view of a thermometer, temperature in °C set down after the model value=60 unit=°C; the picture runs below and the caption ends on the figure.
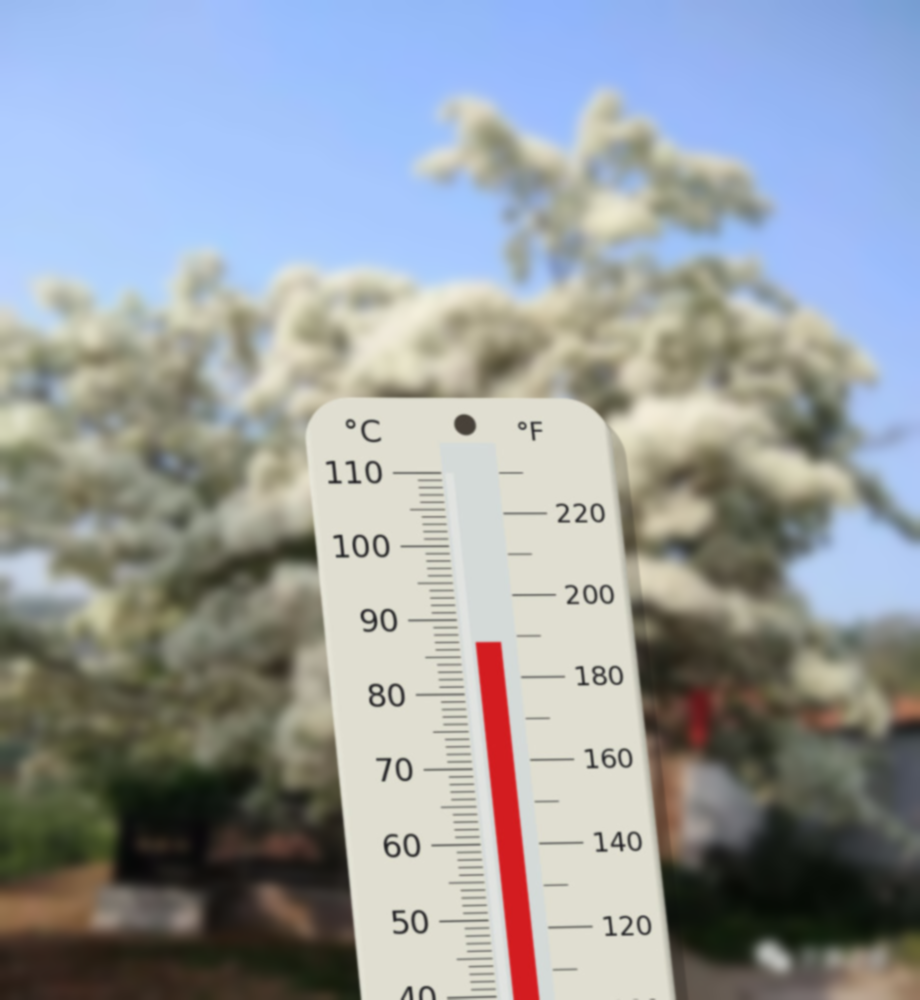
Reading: value=87 unit=°C
